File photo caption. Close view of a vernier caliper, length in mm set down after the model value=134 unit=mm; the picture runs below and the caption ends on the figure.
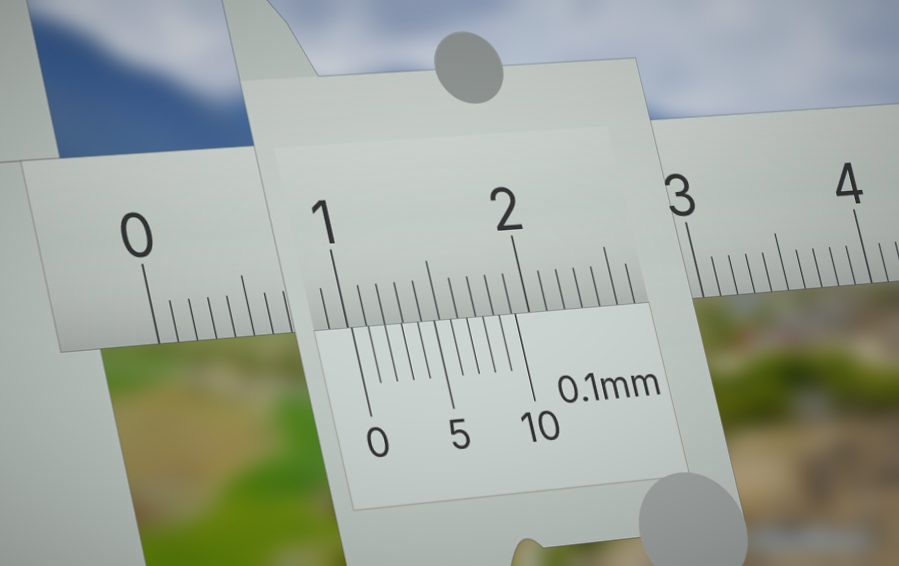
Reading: value=10.2 unit=mm
